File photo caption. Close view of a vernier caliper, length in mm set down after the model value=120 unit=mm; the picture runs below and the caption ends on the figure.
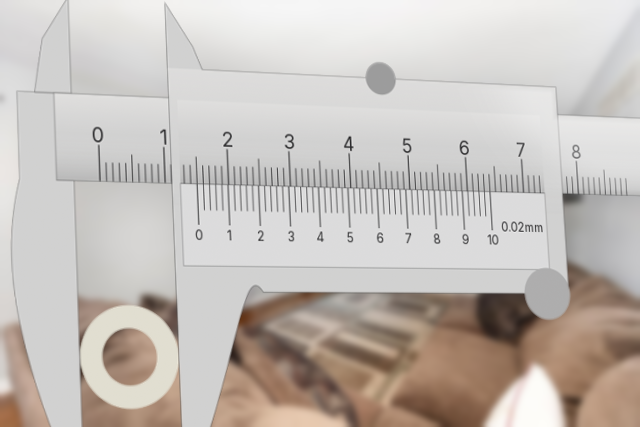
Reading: value=15.0 unit=mm
